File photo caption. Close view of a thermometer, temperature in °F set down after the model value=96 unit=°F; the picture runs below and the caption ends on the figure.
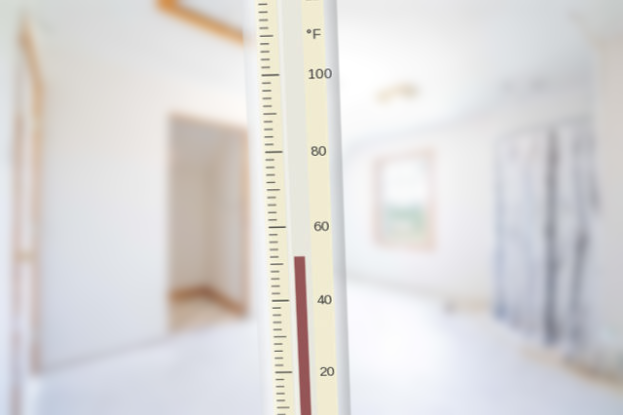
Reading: value=52 unit=°F
